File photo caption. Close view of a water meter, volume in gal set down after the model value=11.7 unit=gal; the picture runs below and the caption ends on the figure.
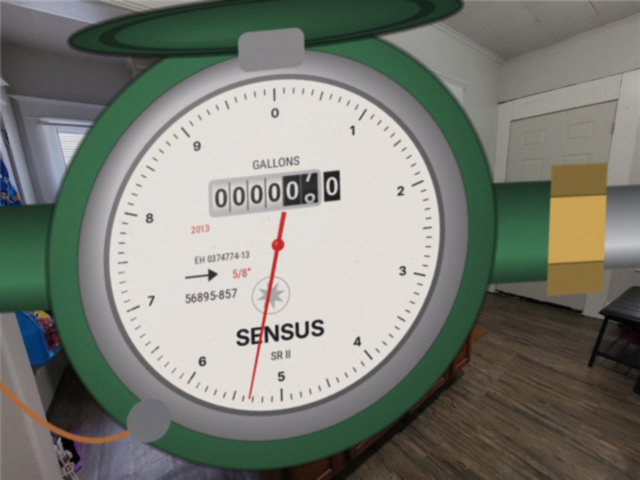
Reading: value=75.3 unit=gal
